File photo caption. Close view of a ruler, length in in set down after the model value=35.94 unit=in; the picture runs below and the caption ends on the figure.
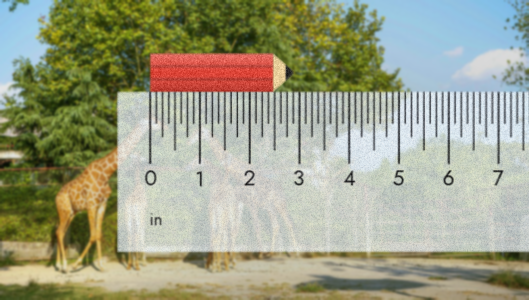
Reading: value=2.875 unit=in
